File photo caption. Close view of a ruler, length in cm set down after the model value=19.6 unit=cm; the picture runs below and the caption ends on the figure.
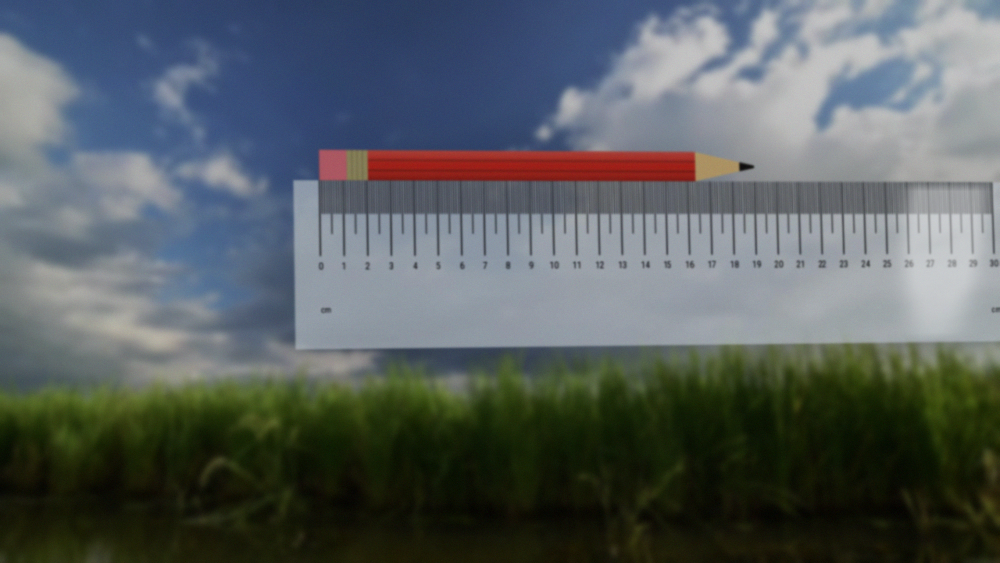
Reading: value=19 unit=cm
